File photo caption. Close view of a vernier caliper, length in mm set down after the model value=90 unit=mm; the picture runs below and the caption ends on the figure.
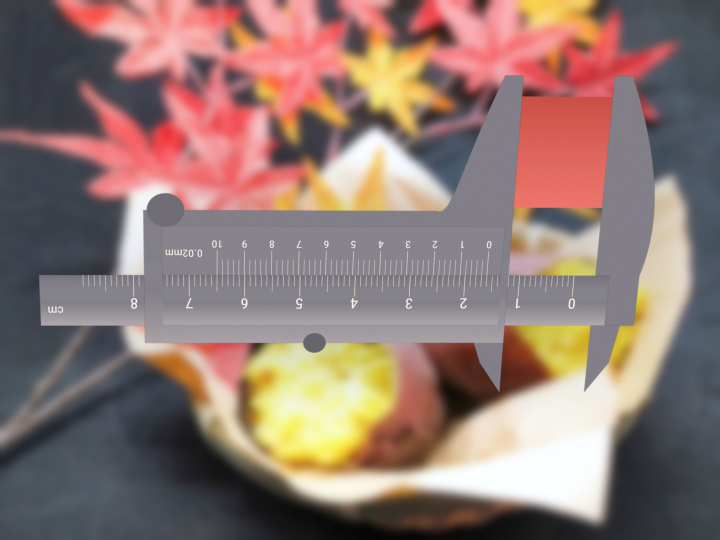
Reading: value=16.0 unit=mm
